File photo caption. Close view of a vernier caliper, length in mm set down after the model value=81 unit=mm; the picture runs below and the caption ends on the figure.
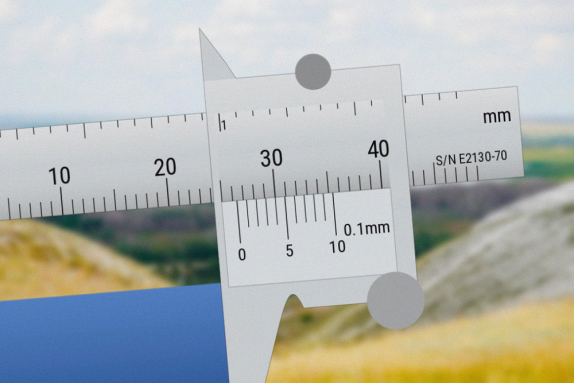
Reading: value=26.4 unit=mm
